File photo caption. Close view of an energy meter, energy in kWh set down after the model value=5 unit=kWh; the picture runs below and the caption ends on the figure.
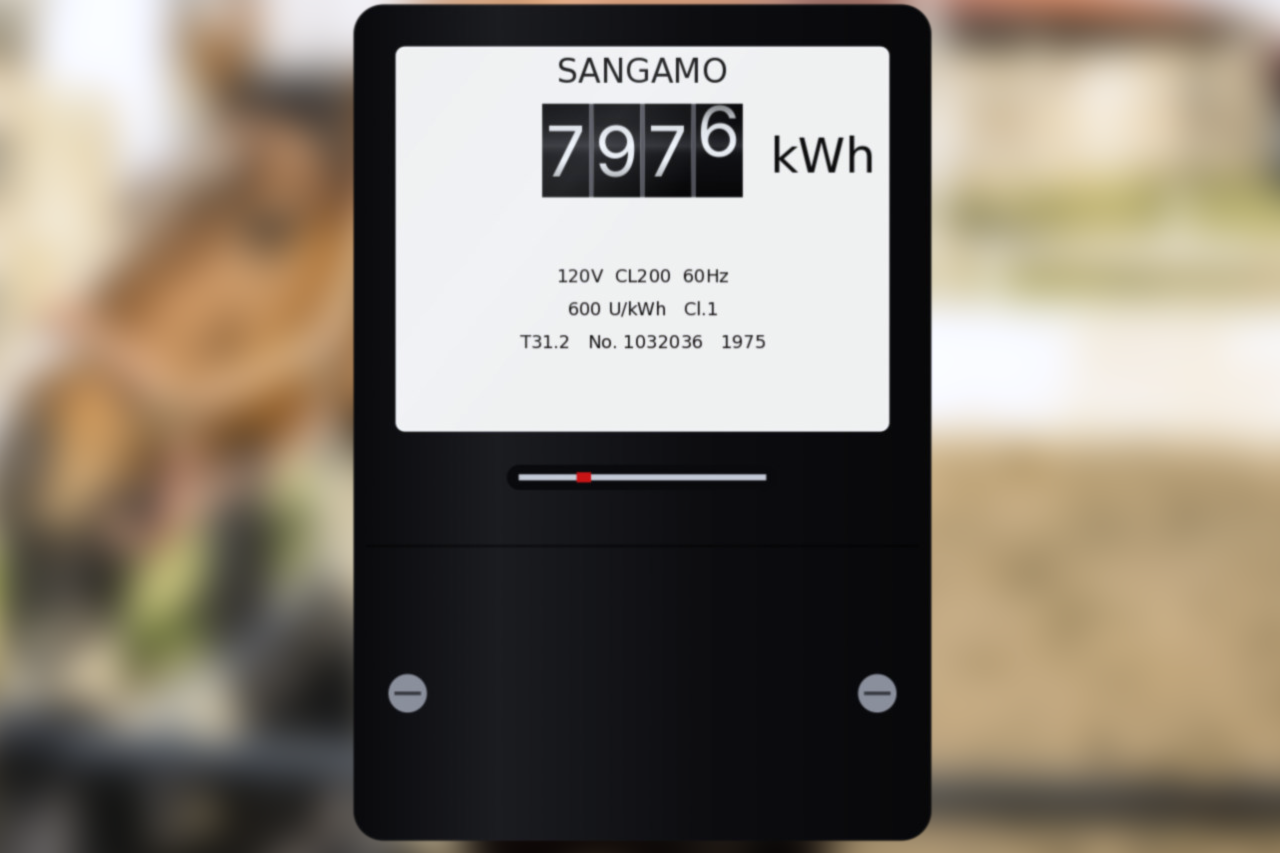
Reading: value=7976 unit=kWh
